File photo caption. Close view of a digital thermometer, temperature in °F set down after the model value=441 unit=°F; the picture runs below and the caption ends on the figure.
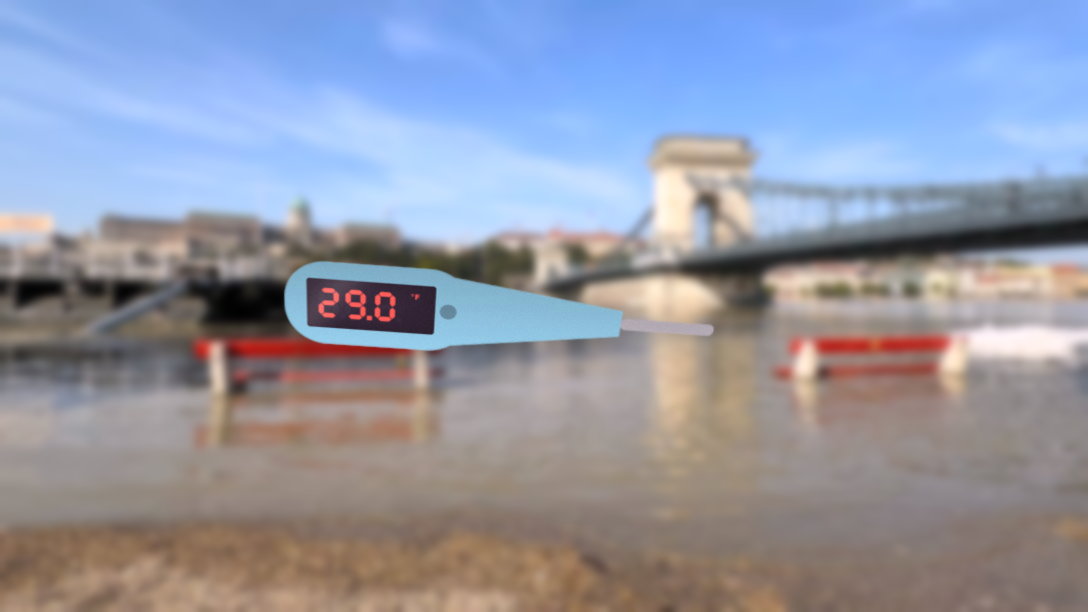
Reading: value=29.0 unit=°F
